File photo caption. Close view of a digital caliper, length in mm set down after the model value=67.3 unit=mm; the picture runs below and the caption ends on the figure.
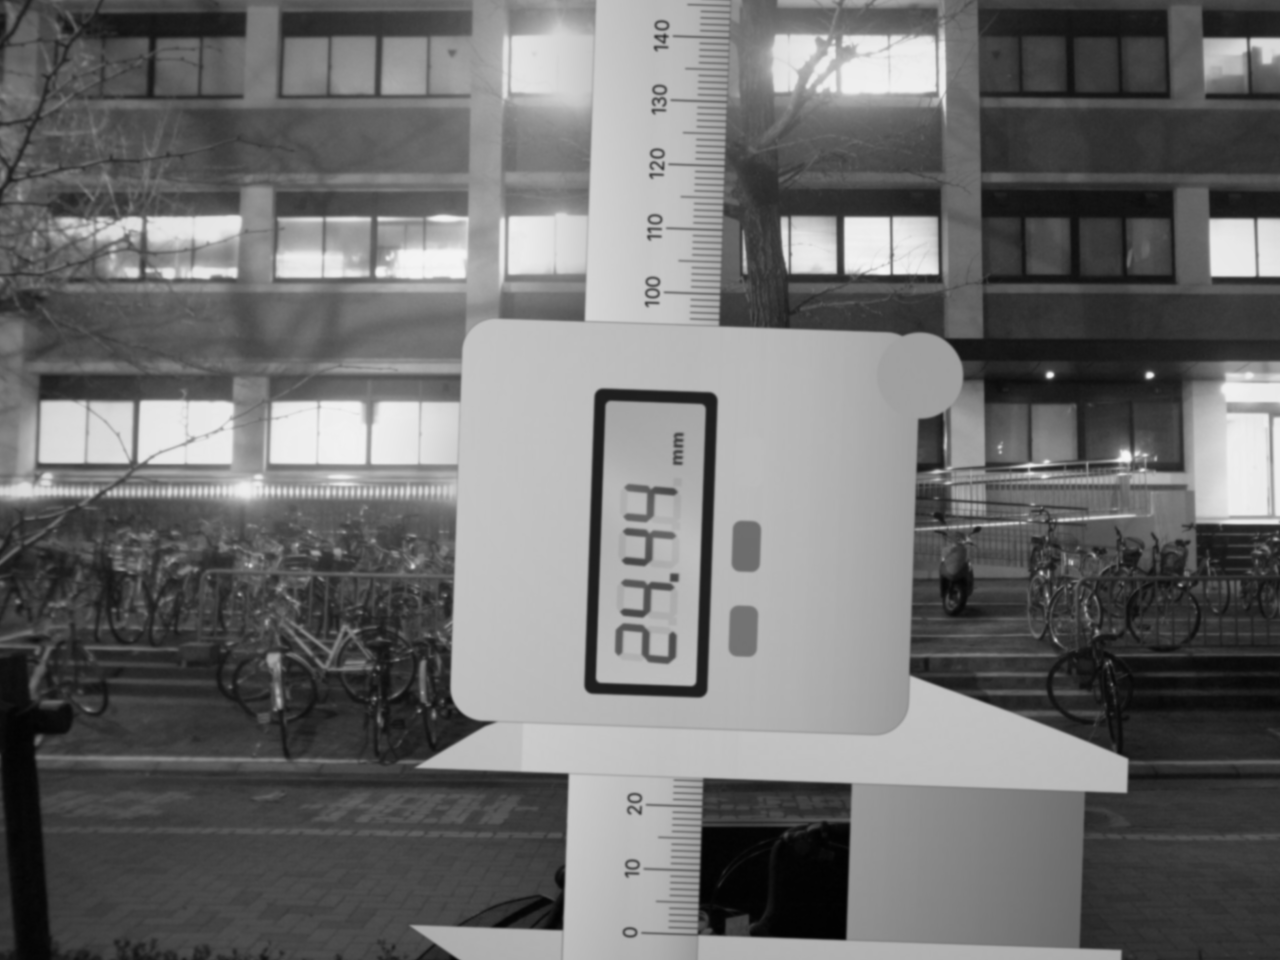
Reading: value=24.44 unit=mm
